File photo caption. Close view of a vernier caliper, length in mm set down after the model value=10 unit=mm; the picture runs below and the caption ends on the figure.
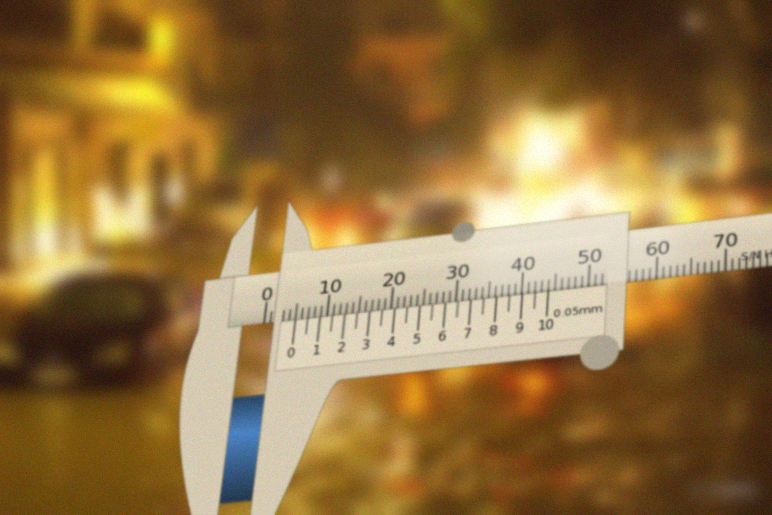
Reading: value=5.0 unit=mm
